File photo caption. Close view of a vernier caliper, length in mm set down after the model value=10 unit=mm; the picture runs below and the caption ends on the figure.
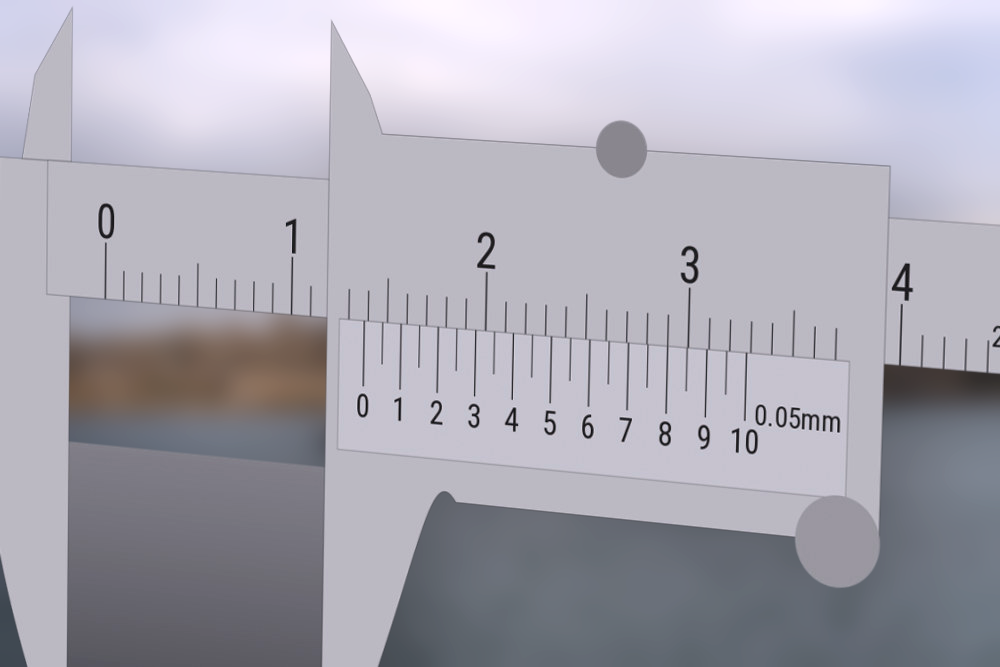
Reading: value=13.8 unit=mm
